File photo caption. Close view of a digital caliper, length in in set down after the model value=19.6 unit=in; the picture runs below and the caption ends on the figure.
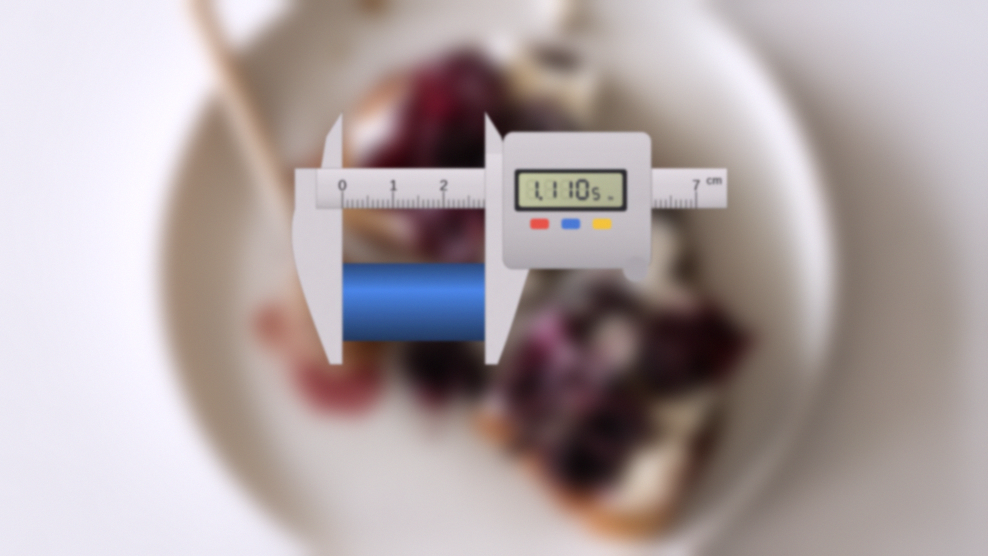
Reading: value=1.1105 unit=in
